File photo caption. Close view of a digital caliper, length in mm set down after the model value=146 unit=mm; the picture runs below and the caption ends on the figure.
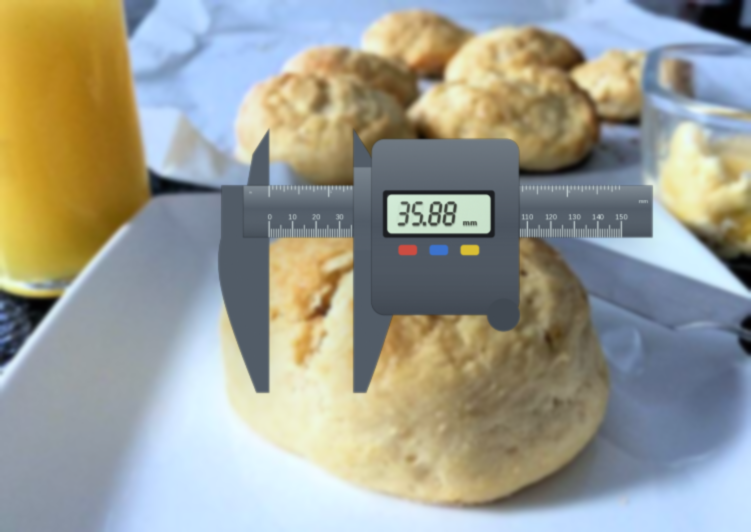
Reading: value=35.88 unit=mm
